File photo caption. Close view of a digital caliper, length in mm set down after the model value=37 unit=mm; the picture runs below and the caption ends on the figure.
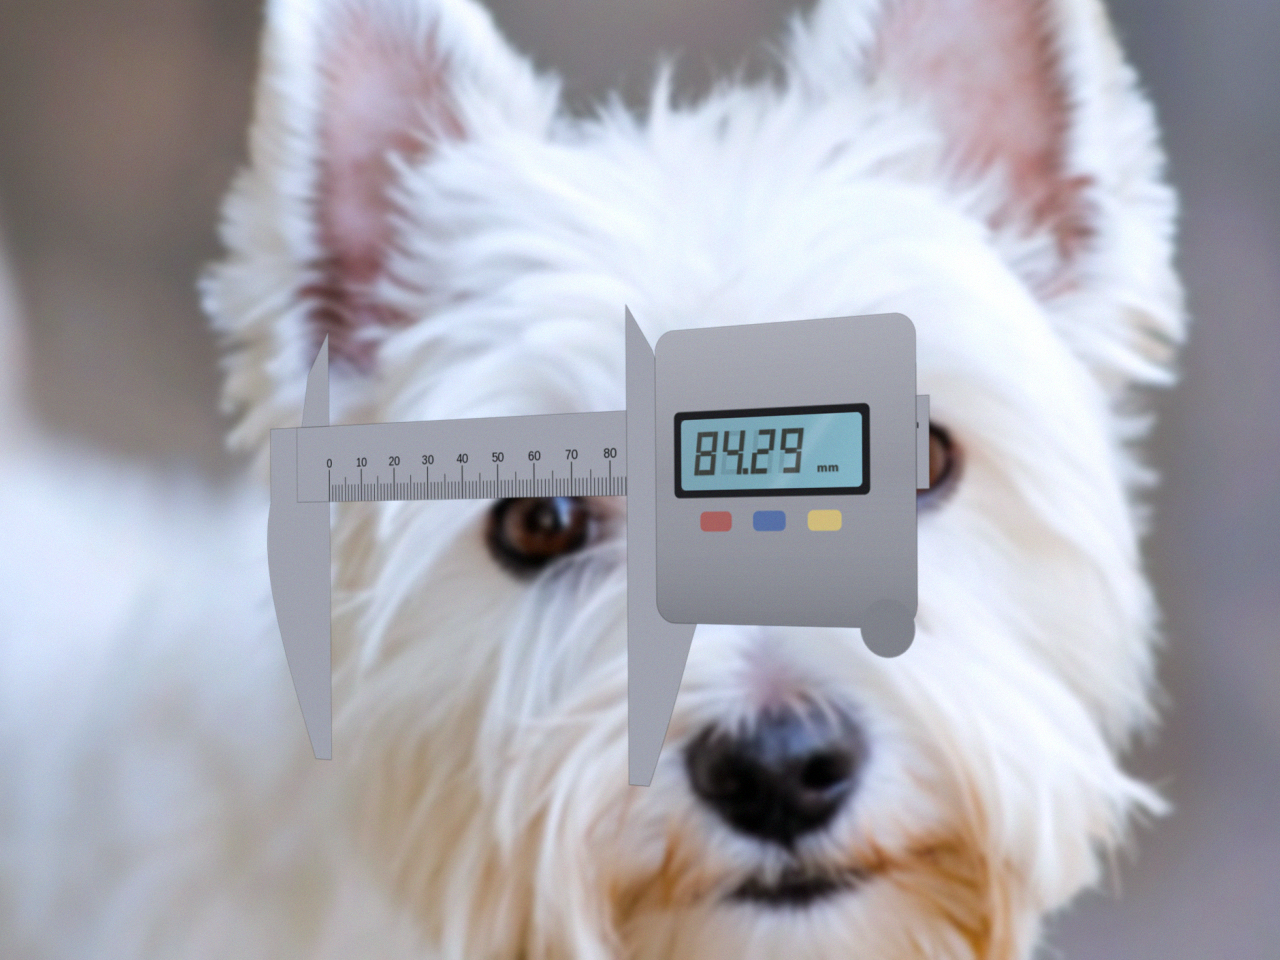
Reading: value=84.29 unit=mm
